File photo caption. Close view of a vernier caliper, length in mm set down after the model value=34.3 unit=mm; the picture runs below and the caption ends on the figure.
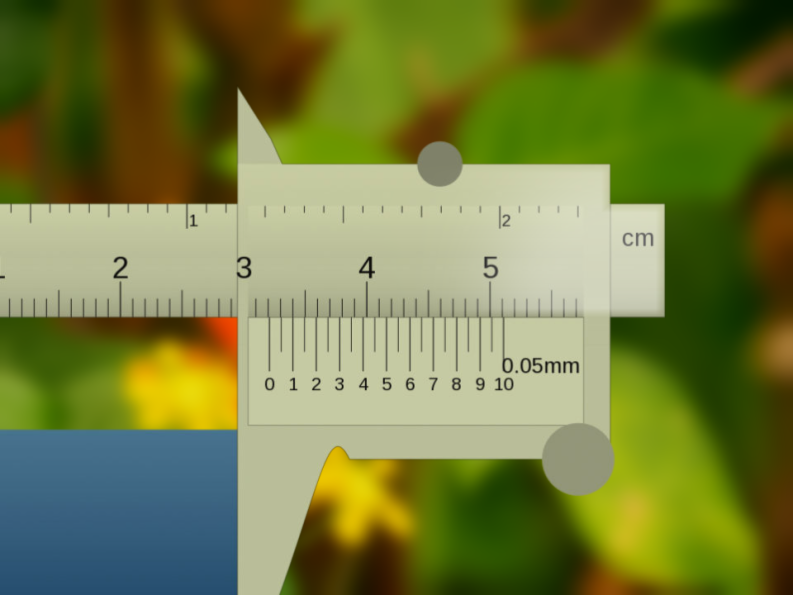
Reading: value=32.1 unit=mm
